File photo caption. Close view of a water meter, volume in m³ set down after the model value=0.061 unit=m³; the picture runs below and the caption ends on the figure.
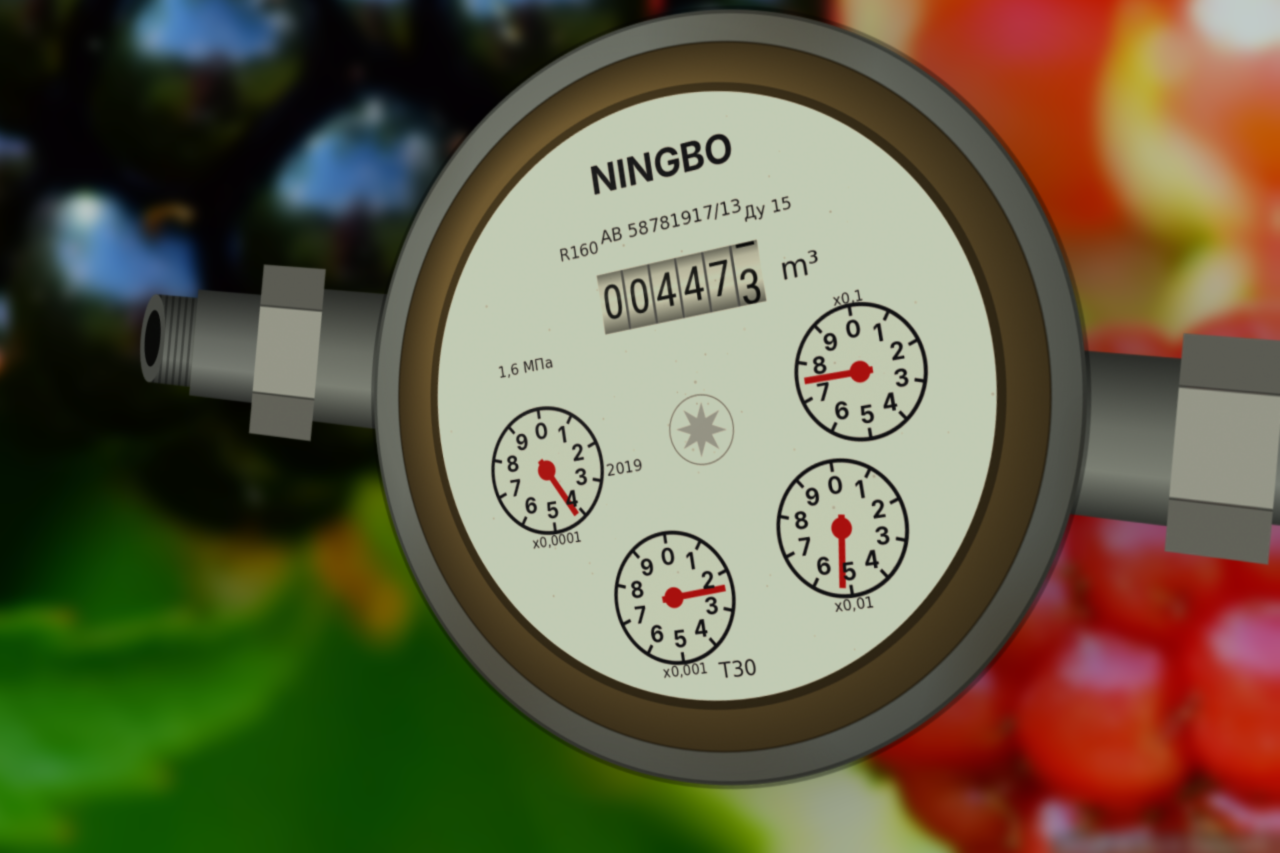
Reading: value=4472.7524 unit=m³
